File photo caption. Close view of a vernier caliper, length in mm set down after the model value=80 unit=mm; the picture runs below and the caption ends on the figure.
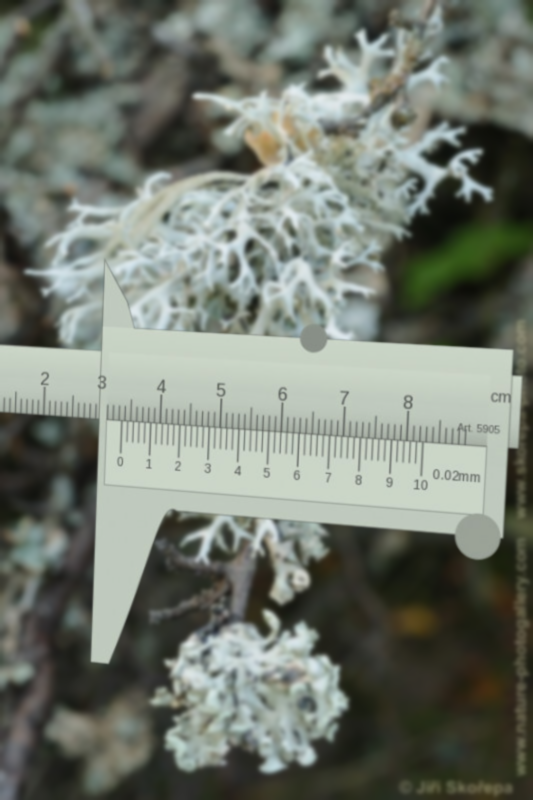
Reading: value=33.5 unit=mm
